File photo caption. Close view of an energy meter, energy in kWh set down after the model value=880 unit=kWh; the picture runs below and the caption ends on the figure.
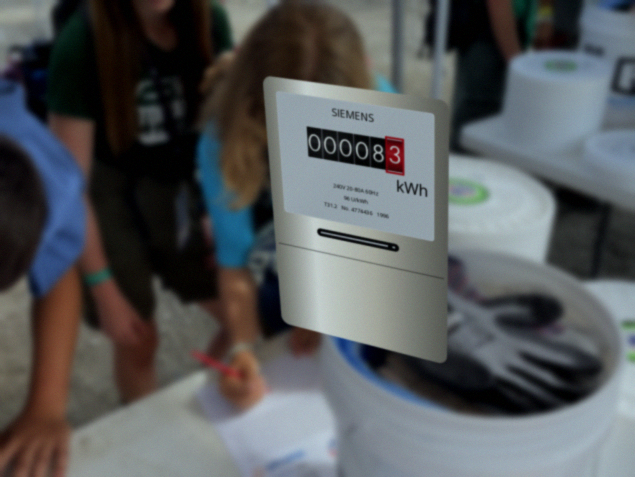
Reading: value=8.3 unit=kWh
